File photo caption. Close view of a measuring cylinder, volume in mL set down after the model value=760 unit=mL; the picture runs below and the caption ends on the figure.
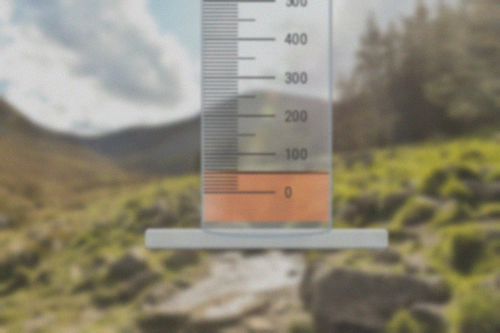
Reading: value=50 unit=mL
